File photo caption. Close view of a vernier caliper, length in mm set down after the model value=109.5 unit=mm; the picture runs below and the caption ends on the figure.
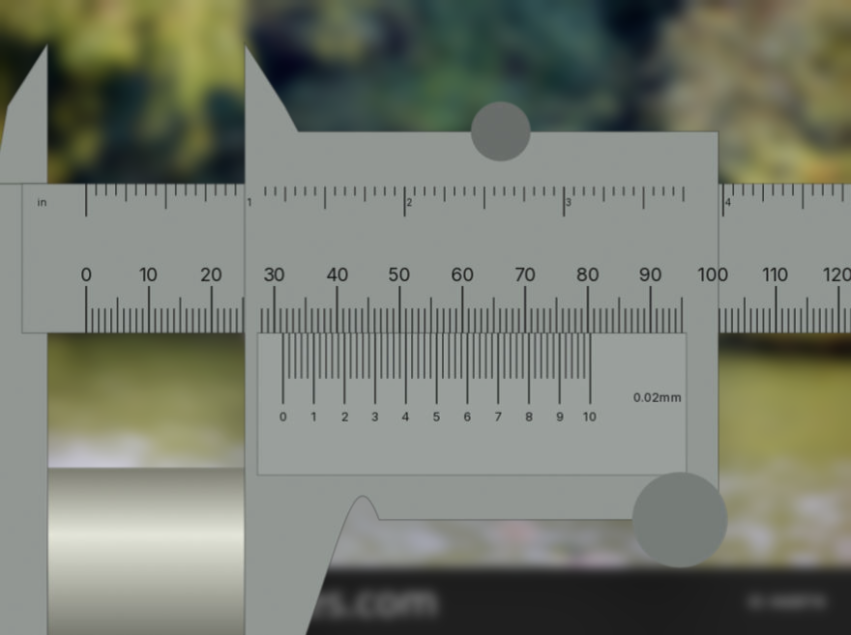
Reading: value=31.4 unit=mm
